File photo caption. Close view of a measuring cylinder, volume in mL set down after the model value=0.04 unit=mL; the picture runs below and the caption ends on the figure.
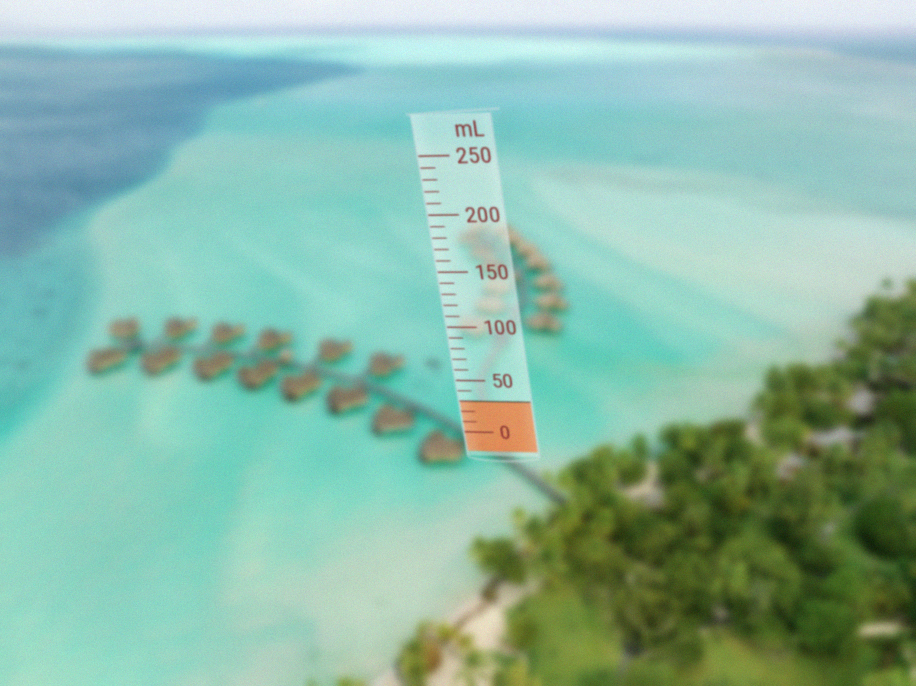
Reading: value=30 unit=mL
